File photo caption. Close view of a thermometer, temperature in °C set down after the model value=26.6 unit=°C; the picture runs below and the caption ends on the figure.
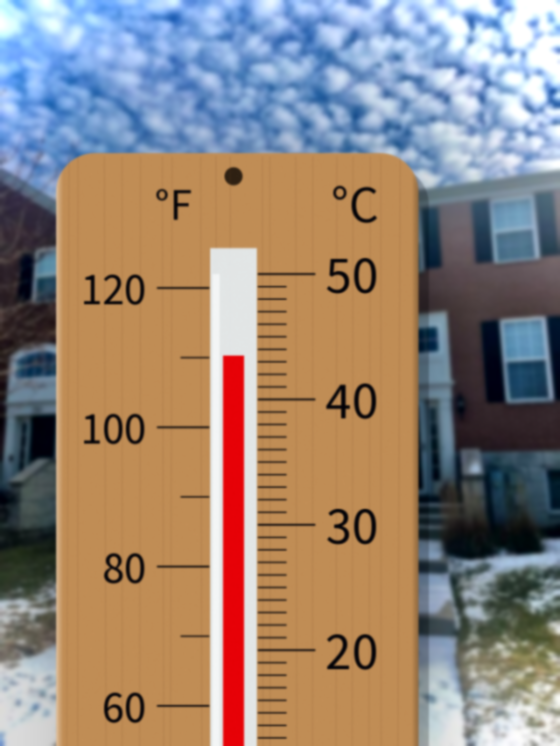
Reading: value=43.5 unit=°C
